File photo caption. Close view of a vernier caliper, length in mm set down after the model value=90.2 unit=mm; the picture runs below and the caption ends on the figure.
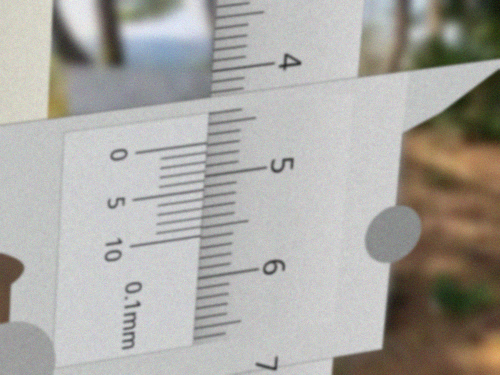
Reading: value=46.8 unit=mm
